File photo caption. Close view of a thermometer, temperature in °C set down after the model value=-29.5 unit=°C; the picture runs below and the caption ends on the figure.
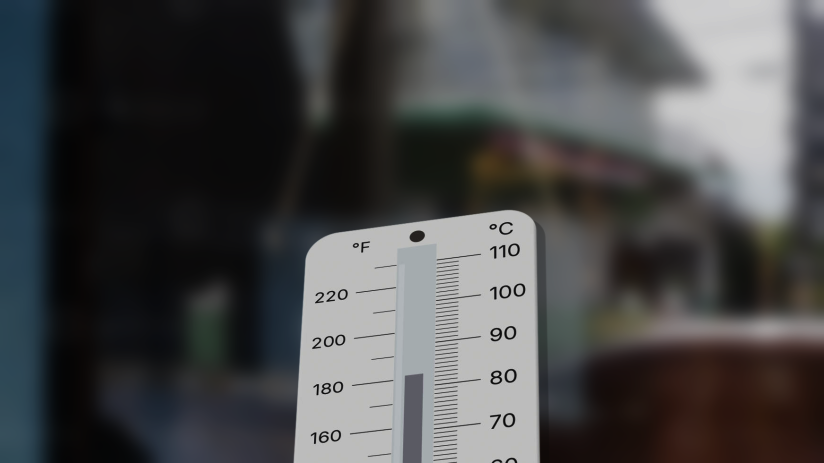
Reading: value=83 unit=°C
